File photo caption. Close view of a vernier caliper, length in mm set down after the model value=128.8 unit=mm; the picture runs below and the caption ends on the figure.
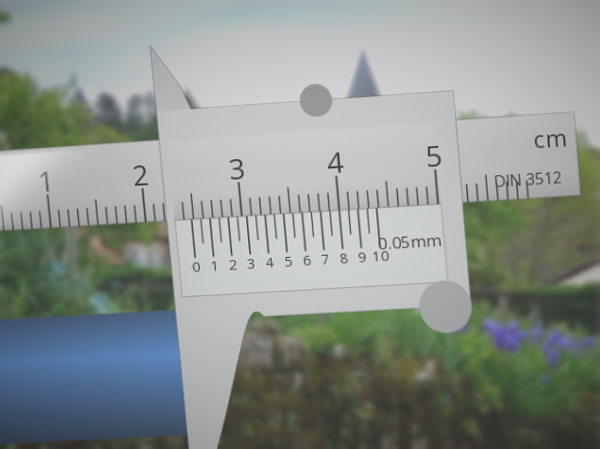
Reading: value=24.8 unit=mm
